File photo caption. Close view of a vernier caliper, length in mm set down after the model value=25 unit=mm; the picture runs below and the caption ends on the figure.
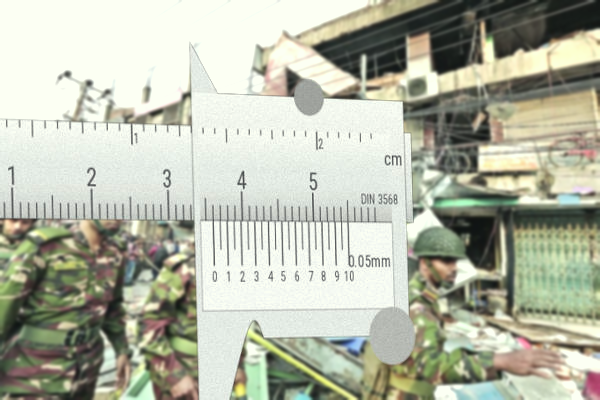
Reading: value=36.0 unit=mm
